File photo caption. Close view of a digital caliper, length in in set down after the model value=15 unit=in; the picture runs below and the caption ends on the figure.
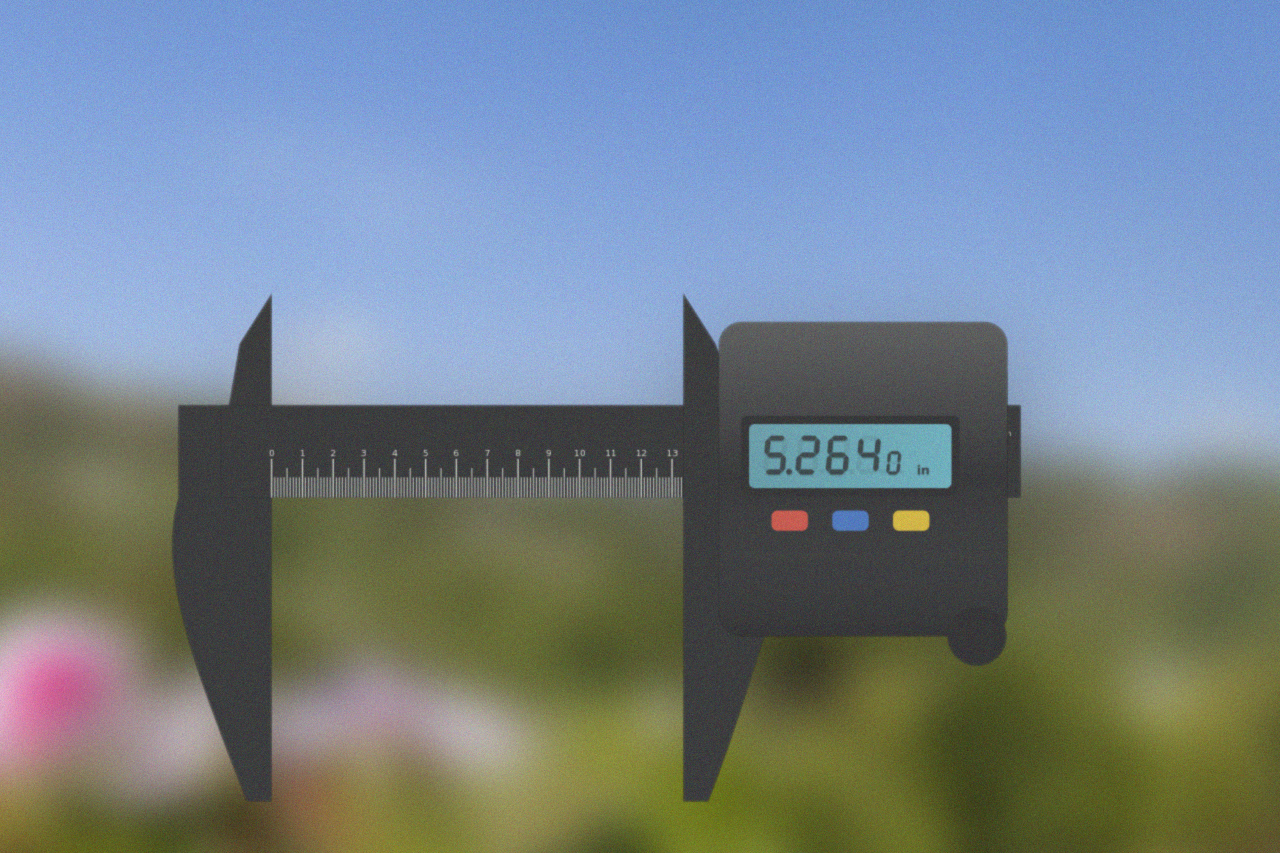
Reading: value=5.2640 unit=in
